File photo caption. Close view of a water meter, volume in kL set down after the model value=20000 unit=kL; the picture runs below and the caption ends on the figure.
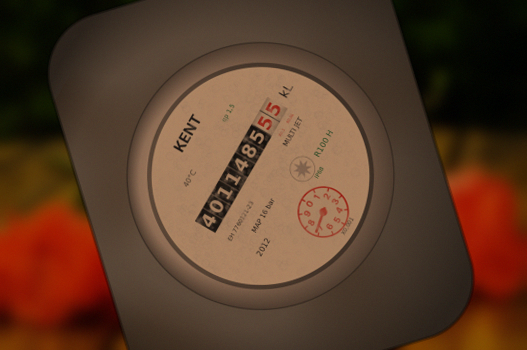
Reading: value=4011485.557 unit=kL
